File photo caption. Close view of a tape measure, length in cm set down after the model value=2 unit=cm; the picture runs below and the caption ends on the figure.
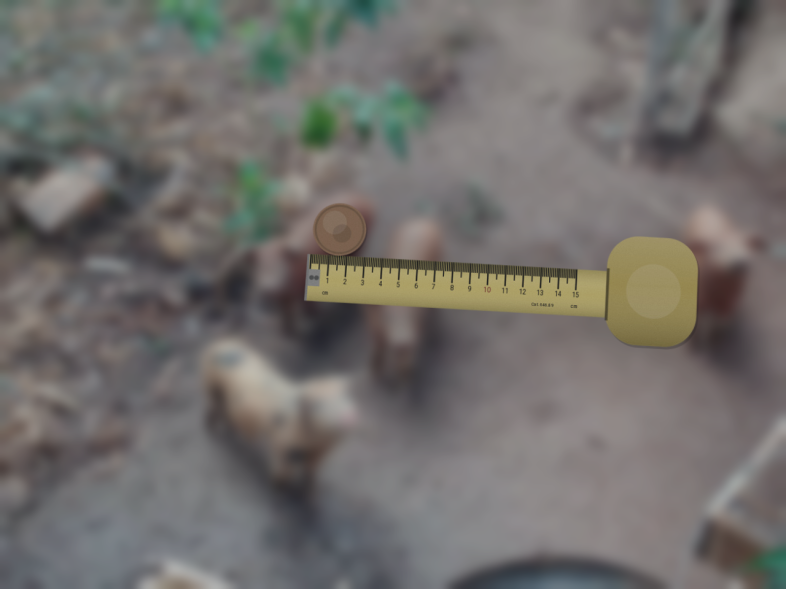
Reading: value=3 unit=cm
